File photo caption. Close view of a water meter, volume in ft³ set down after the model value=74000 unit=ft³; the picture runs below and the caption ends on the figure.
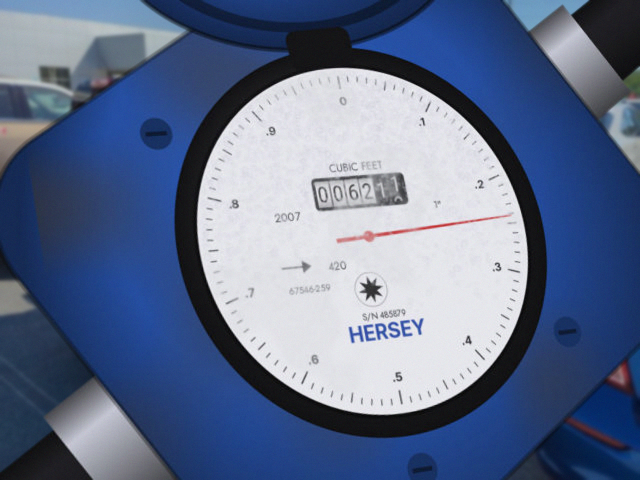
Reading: value=6211.24 unit=ft³
